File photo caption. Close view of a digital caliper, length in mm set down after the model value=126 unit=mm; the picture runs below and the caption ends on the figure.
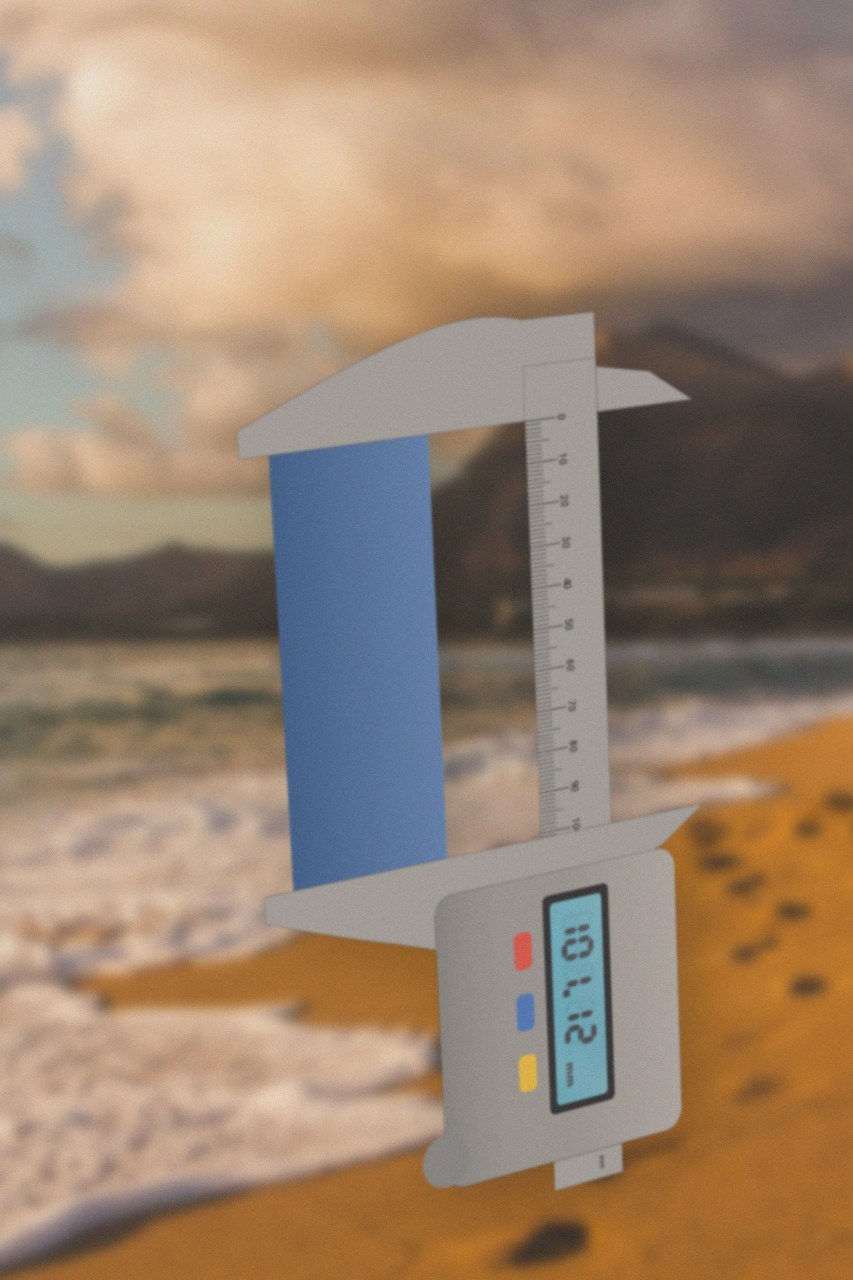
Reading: value=101.12 unit=mm
